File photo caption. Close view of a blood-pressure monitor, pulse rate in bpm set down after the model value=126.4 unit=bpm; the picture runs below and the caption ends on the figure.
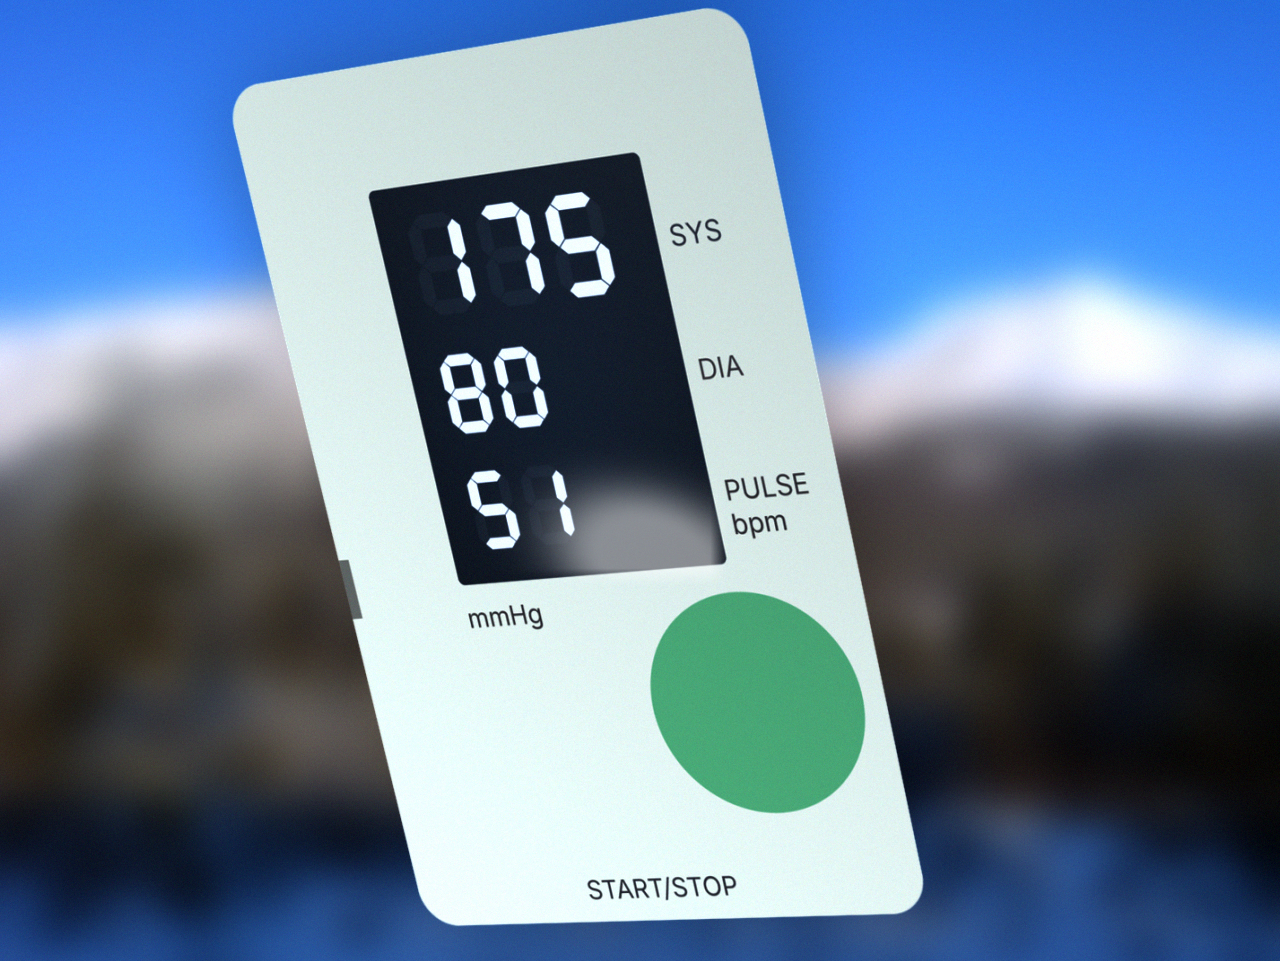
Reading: value=51 unit=bpm
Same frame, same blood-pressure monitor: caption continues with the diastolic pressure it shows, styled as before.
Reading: value=80 unit=mmHg
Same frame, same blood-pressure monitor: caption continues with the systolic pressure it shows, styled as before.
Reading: value=175 unit=mmHg
